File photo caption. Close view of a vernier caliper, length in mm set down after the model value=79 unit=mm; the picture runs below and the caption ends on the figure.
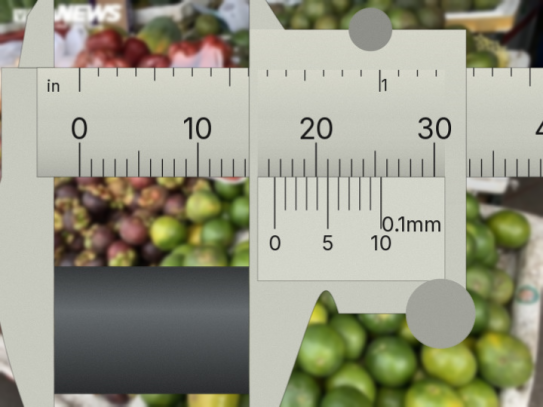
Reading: value=16.5 unit=mm
